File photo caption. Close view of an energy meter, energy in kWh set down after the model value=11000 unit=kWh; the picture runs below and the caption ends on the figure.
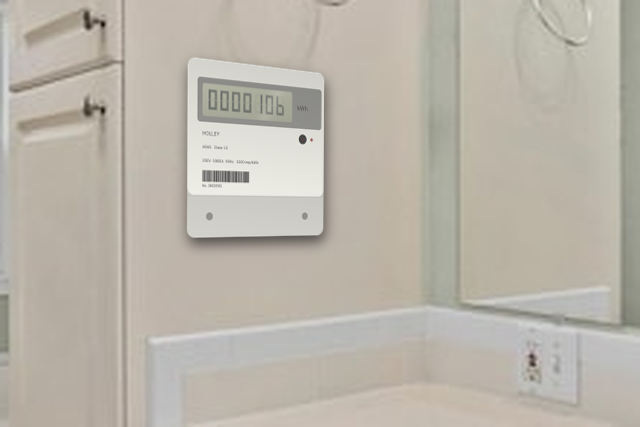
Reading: value=106 unit=kWh
